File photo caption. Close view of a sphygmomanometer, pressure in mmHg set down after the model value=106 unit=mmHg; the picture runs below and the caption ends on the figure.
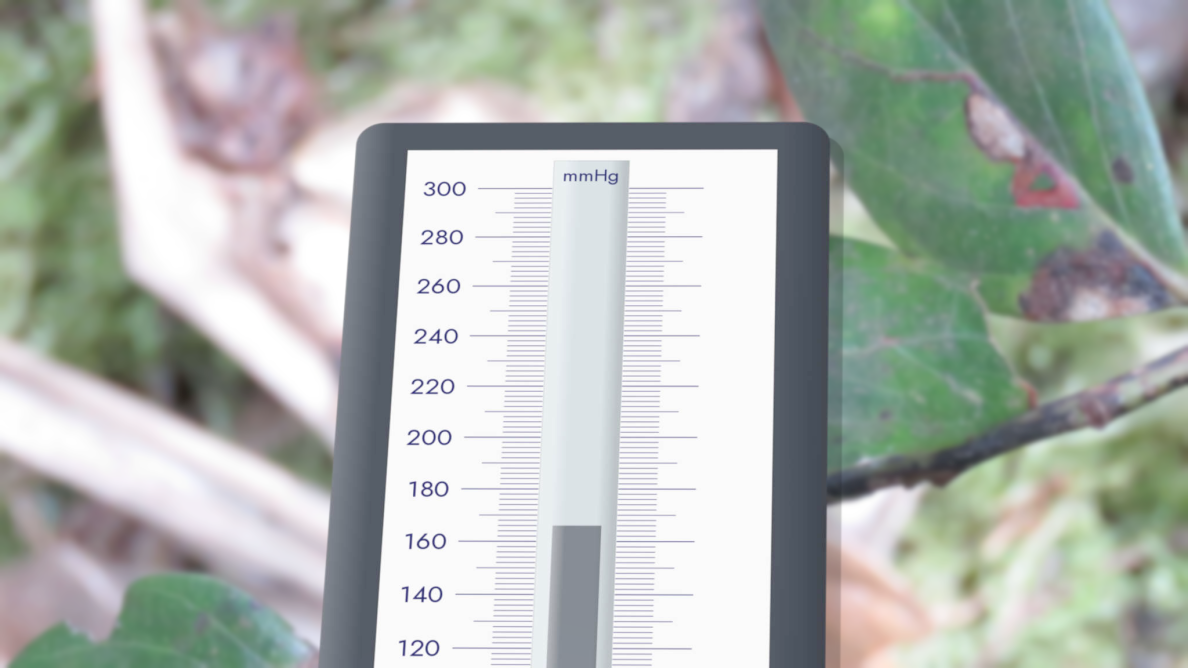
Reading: value=166 unit=mmHg
